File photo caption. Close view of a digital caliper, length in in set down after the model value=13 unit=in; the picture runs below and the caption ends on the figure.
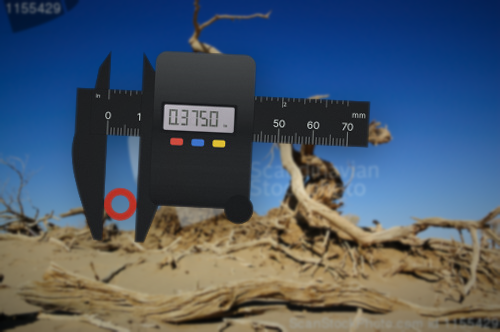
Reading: value=0.3750 unit=in
